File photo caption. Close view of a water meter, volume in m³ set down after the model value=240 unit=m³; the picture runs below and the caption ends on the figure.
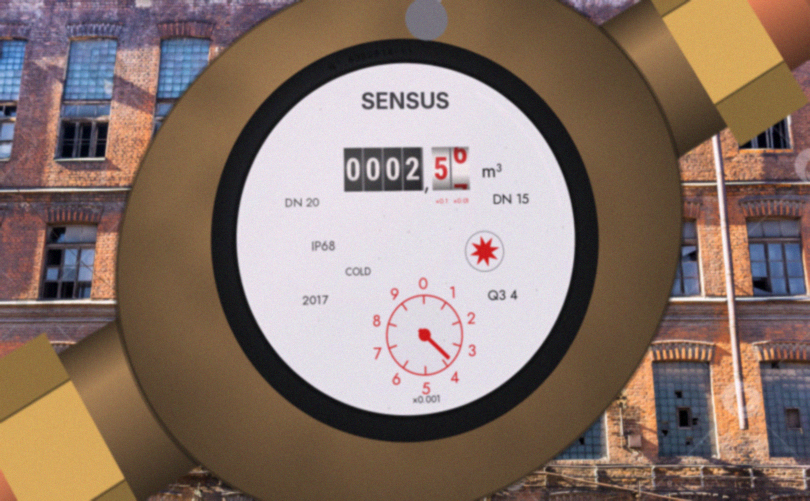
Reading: value=2.563 unit=m³
